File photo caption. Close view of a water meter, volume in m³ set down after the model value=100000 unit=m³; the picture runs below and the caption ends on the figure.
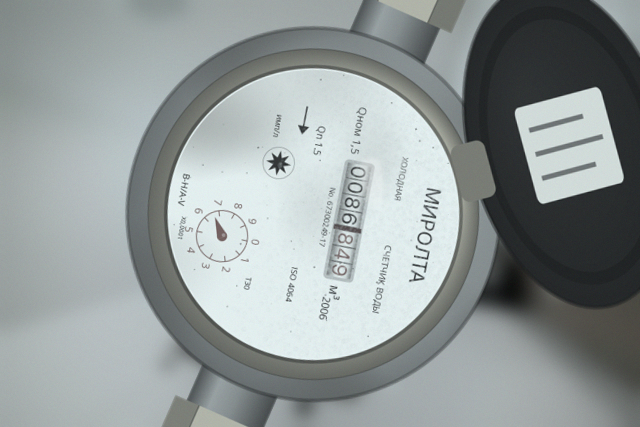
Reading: value=86.8496 unit=m³
